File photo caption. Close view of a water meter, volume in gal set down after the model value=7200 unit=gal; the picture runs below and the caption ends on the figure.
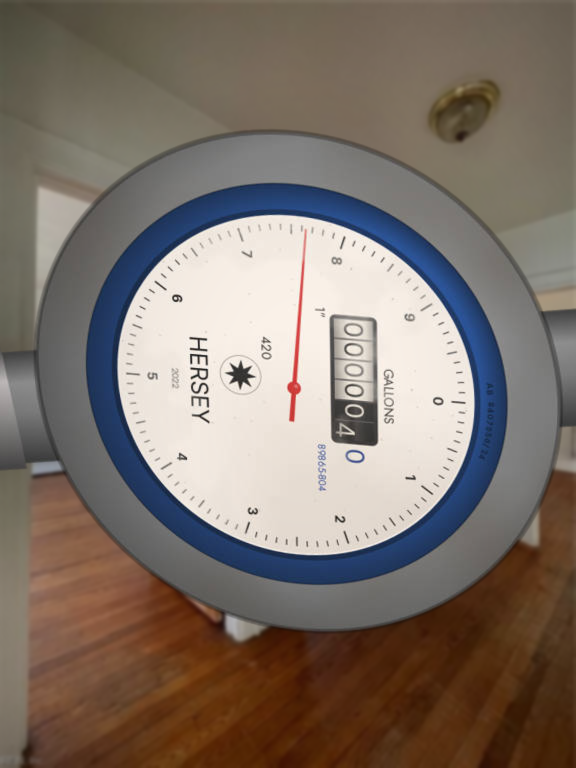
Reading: value=37.6 unit=gal
